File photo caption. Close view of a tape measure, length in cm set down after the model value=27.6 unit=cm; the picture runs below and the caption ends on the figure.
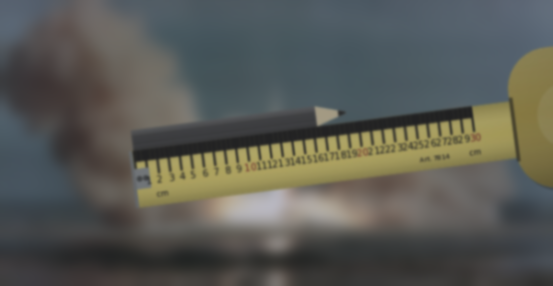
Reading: value=19 unit=cm
